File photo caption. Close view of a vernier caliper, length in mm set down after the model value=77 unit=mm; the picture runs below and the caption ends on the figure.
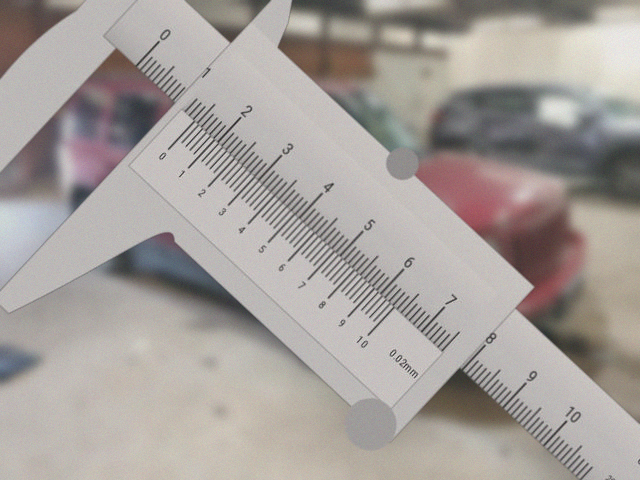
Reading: value=14.4 unit=mm
